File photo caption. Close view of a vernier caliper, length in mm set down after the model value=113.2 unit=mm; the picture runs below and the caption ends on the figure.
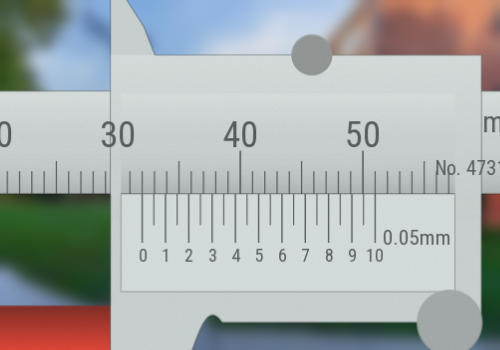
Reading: value=32.0 unit=mm
